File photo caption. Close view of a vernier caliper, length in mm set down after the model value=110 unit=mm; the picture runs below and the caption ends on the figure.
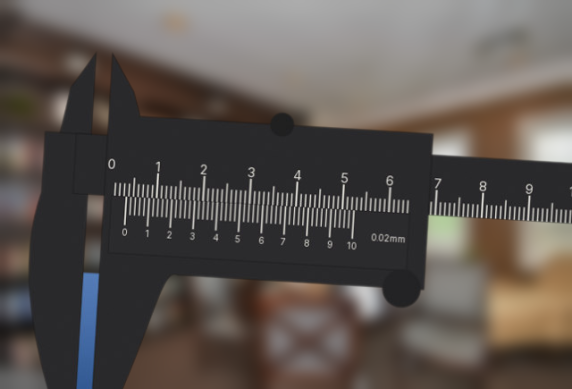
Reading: value=3.5 unit=mm
